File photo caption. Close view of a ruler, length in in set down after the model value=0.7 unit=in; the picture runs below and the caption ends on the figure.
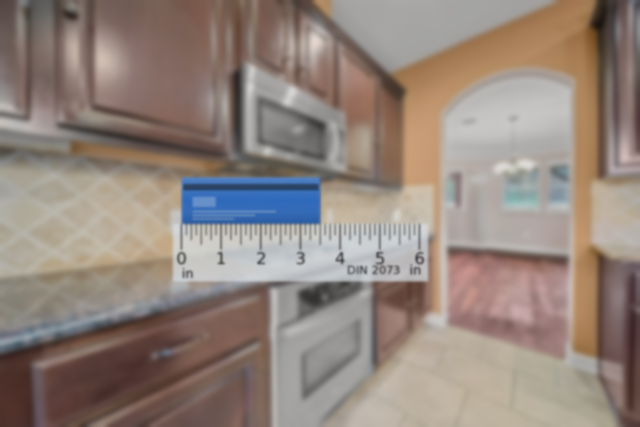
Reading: value=3.5 unit=in
